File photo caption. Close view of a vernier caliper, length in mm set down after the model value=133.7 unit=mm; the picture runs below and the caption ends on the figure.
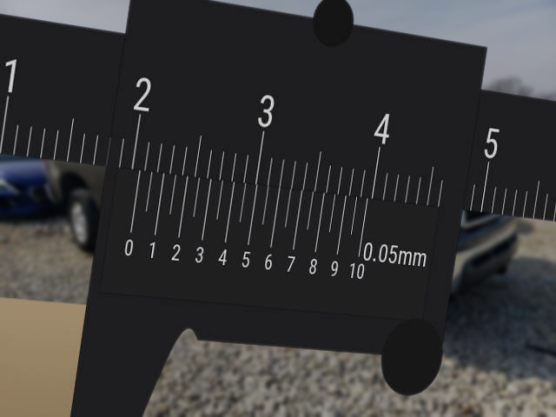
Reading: value=20.6 unit=mm
